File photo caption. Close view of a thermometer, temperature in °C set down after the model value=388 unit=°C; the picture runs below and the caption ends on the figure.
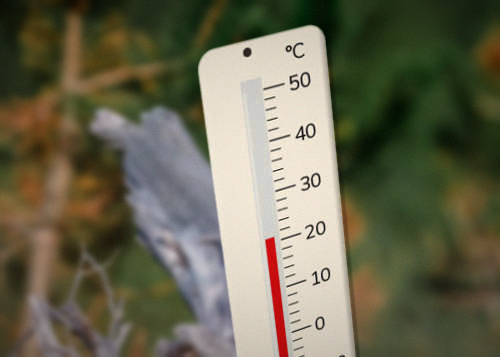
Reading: value=21 unit=°C
